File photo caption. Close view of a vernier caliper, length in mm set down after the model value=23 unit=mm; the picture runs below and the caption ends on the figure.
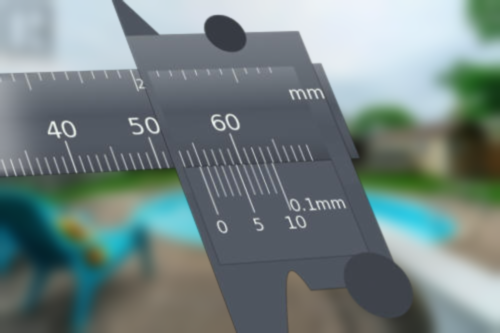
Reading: value=54.8 unit=mm
